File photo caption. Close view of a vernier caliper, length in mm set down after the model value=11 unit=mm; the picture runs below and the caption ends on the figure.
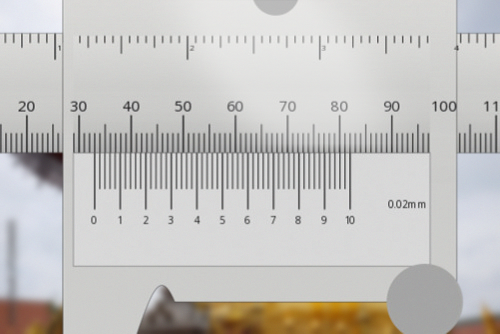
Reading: value=33.0 unit=mm
